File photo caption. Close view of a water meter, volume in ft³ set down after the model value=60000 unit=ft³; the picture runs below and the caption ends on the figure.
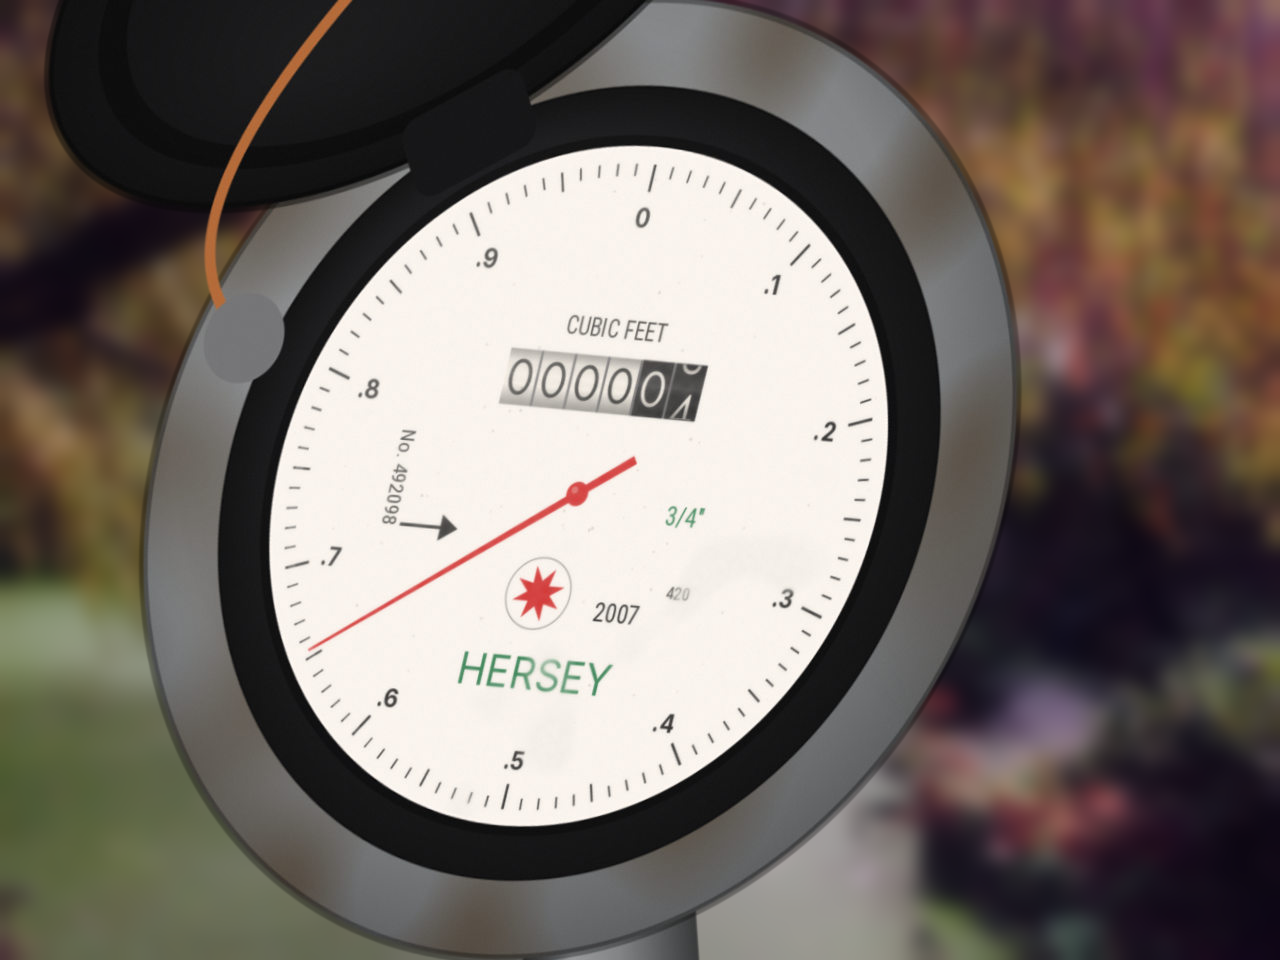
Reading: value=3.65 unit=ft³
